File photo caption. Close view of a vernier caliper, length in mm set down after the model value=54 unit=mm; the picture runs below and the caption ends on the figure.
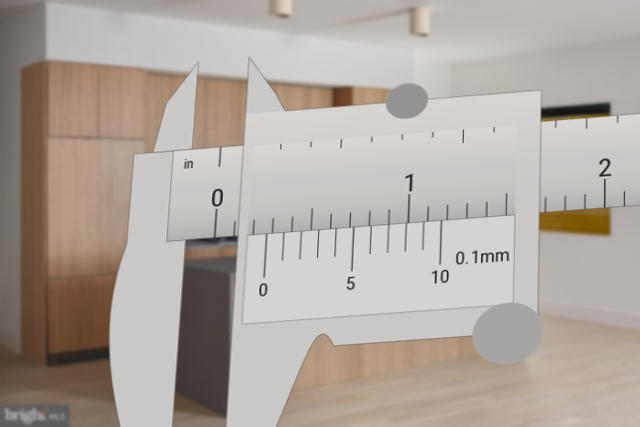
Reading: value=2.7 unit=mm
